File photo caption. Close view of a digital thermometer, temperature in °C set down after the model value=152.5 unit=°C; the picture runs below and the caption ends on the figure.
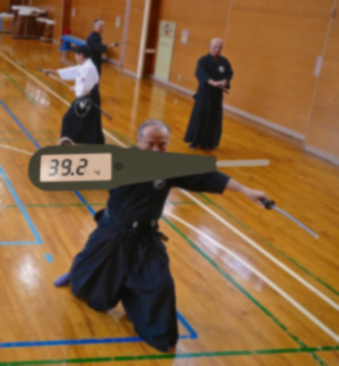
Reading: value=39.2 unit=°C
